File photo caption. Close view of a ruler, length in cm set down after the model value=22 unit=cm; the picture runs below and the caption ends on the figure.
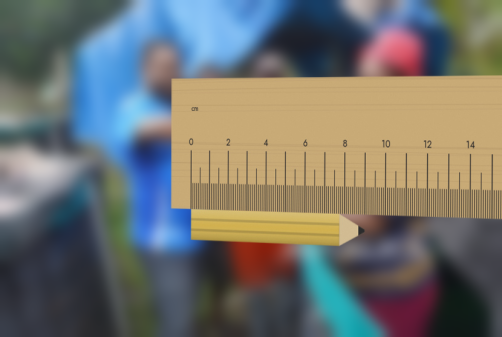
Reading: value=9 unit=cm
